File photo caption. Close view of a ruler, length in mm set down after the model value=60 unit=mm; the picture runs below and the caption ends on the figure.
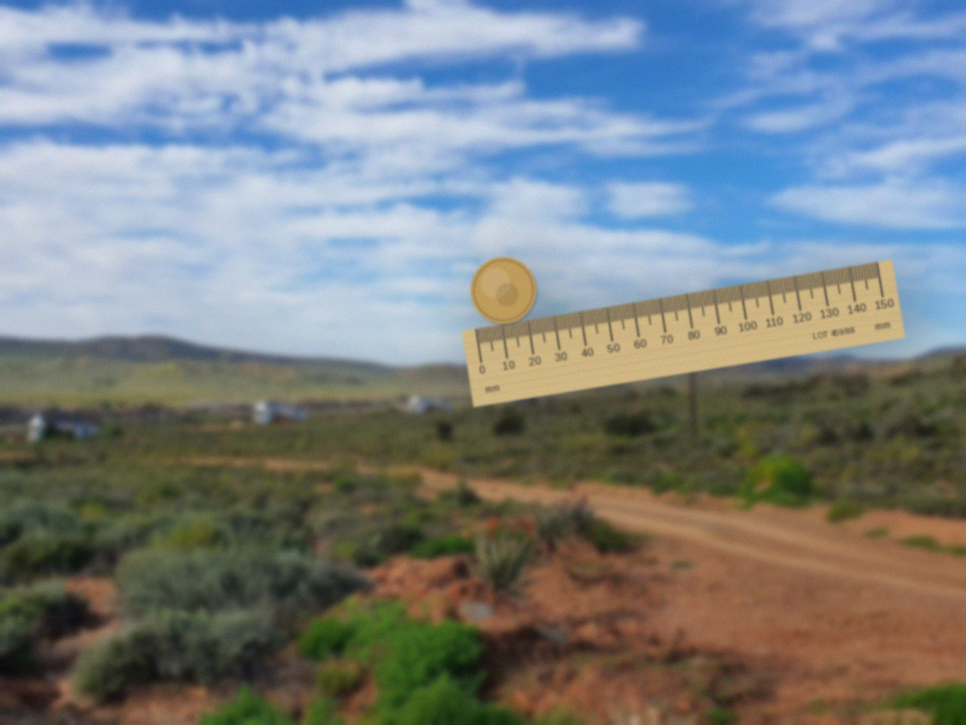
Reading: value=25 unit=mm
